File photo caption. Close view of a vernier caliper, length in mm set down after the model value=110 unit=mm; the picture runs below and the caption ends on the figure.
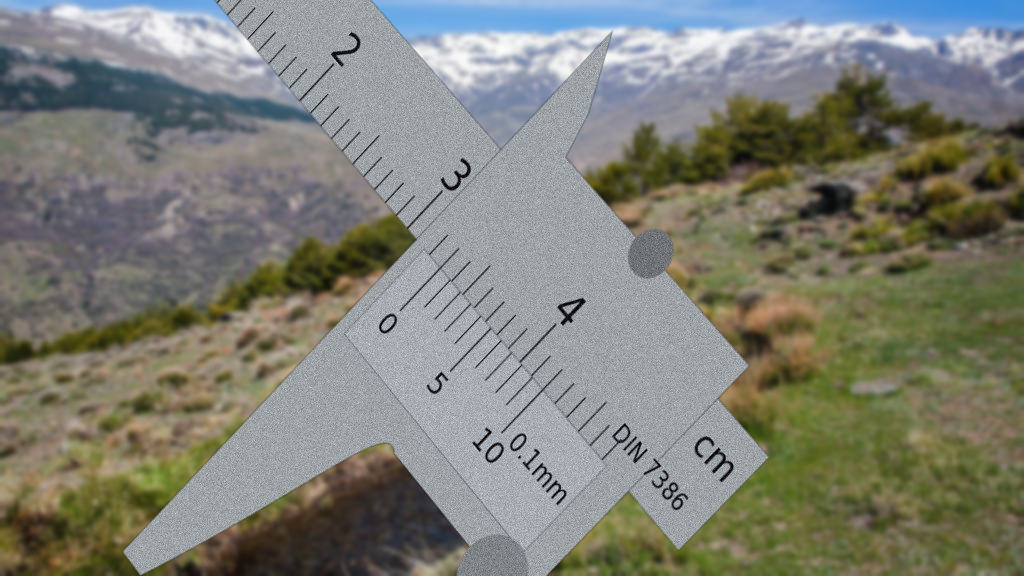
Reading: value=33.0 unit=mm
